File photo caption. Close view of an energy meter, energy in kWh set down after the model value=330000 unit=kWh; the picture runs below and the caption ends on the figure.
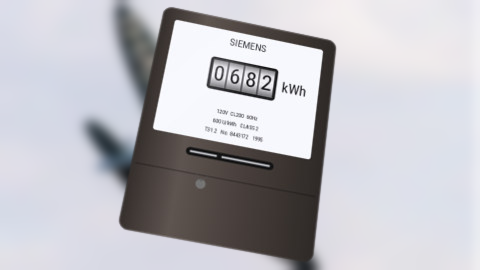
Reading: value=682 unit=kWh
